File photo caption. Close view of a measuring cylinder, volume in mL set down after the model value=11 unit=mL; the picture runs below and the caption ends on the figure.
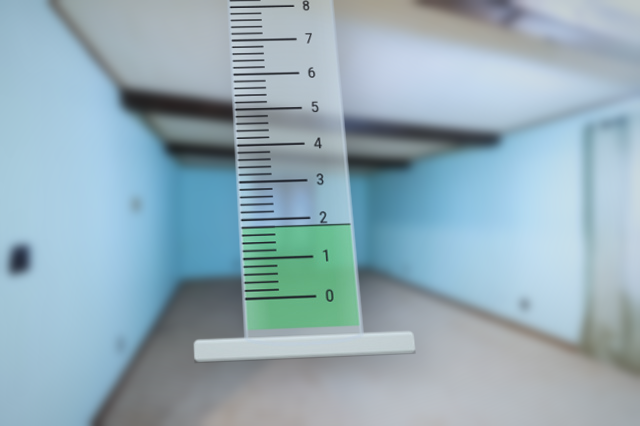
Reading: value=1.8 unit=mL
